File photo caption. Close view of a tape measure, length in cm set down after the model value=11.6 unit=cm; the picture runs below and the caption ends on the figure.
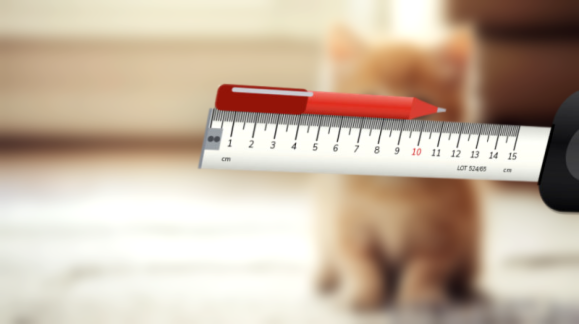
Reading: value=11 unit=cm
